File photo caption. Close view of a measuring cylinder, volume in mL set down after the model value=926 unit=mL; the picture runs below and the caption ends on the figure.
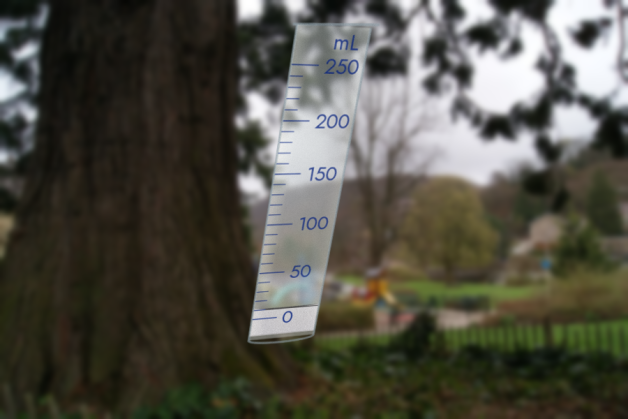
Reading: value=10 unit=mL
